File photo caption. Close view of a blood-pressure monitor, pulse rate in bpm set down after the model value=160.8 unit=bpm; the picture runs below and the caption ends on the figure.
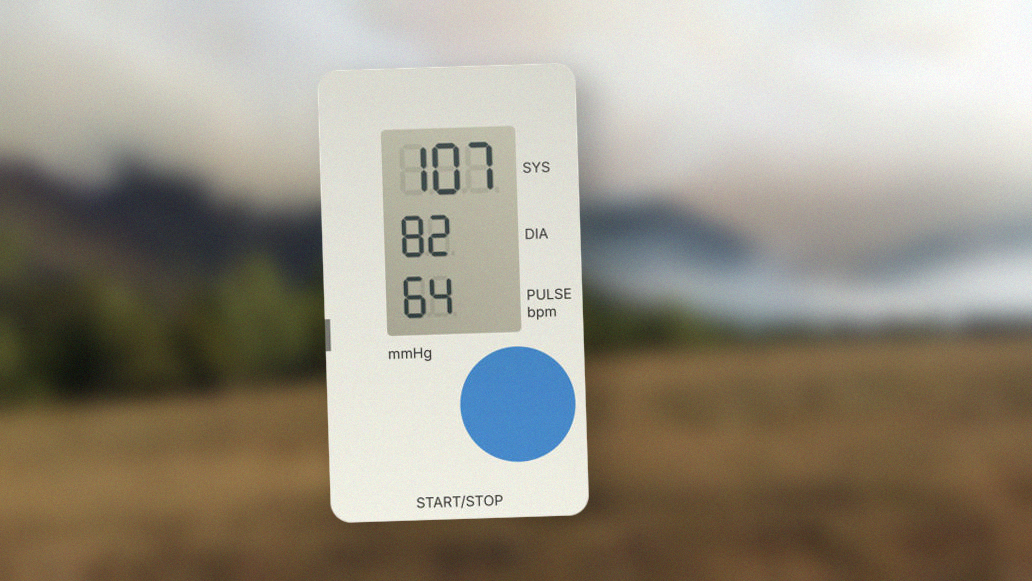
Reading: value=64 unit=bpm
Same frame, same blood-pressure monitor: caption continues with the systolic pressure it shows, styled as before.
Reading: value=107 unit=mmHg
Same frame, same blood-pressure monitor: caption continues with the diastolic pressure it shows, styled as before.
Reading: value=82 unit=mmHg
